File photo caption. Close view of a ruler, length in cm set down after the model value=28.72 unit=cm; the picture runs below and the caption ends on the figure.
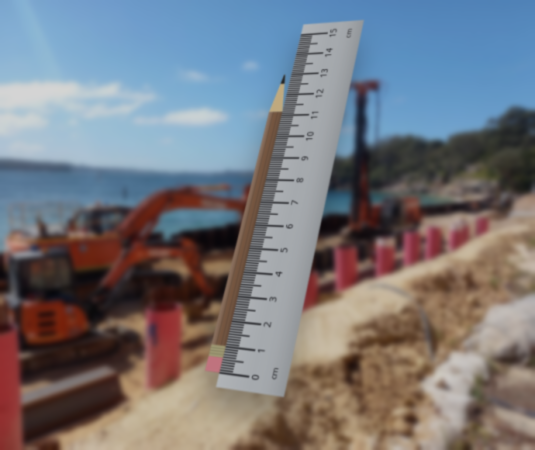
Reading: value=13 unit=cm
